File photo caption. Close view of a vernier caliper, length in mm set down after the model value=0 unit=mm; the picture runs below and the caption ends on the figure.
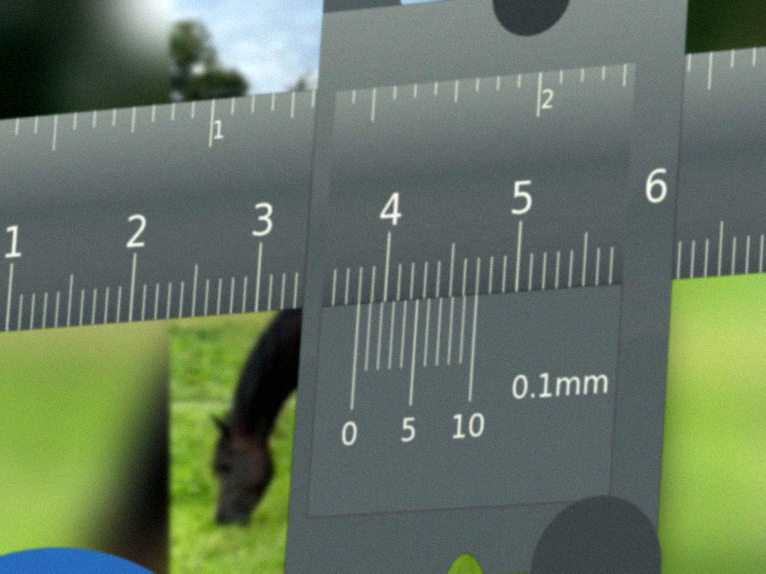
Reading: value=38.0 unit=mm
